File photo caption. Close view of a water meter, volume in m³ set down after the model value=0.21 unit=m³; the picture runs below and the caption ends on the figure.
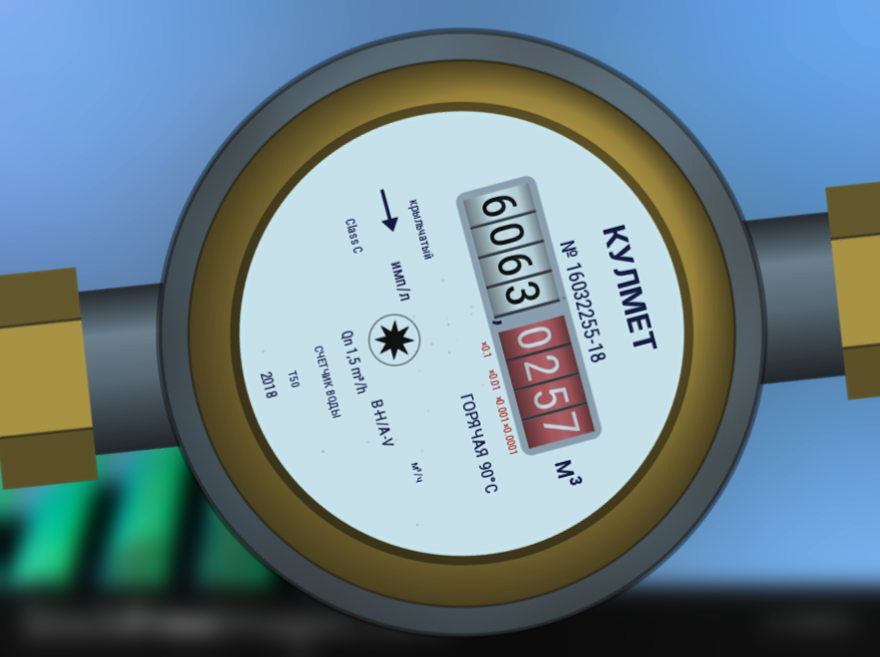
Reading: value=6063.0257 unit=m³
